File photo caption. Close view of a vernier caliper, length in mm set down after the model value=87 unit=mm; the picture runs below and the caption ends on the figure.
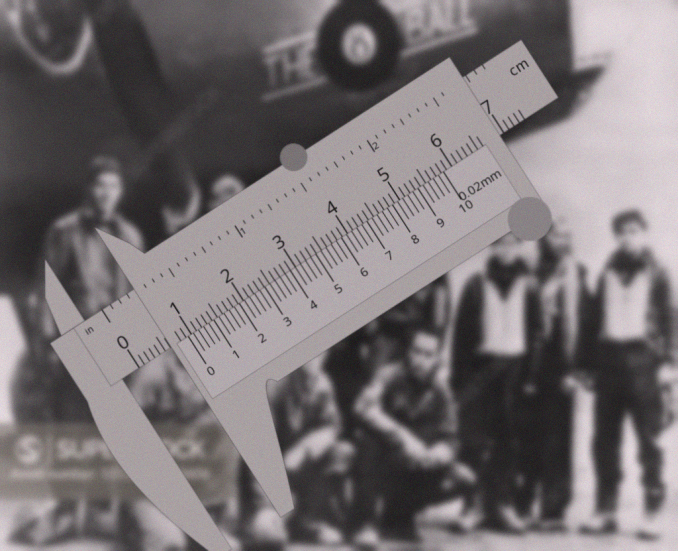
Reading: value=9.4 unit=mm
